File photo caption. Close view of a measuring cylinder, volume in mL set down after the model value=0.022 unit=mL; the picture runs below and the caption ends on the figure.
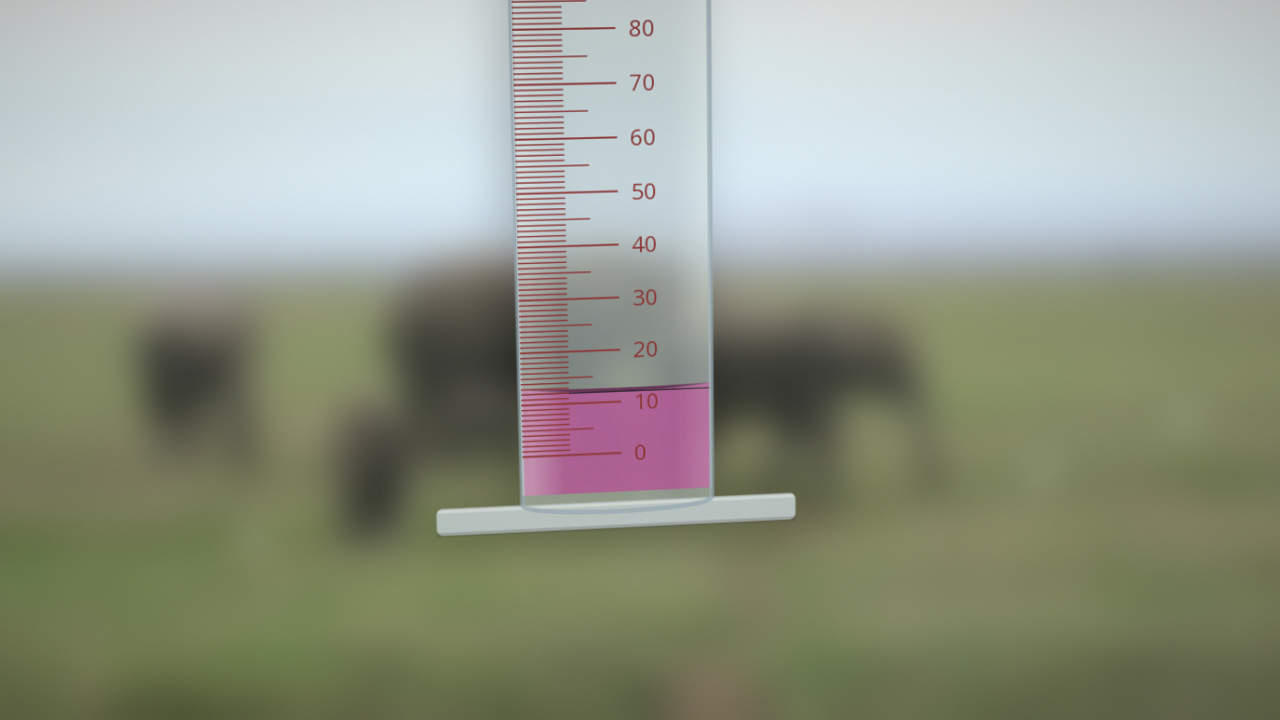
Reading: value=12 unit=mL
